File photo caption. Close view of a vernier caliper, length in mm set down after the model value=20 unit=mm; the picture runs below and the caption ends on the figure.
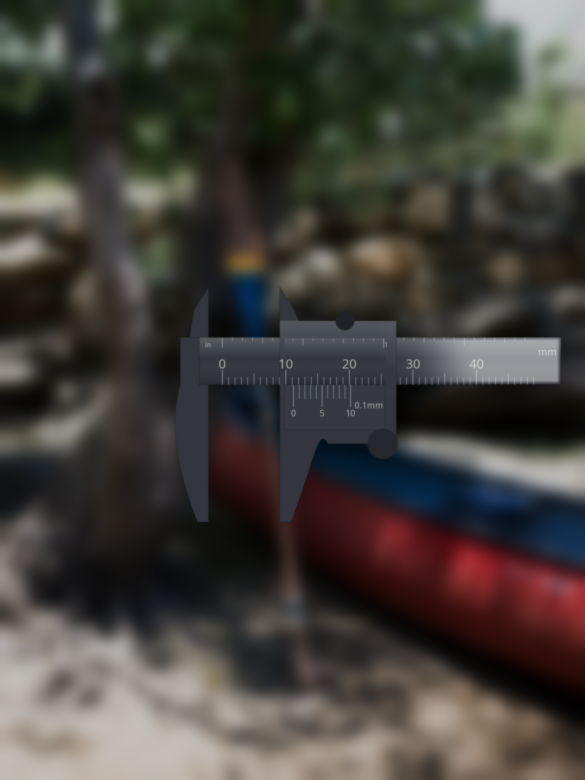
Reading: value=11.2 unit=mm
